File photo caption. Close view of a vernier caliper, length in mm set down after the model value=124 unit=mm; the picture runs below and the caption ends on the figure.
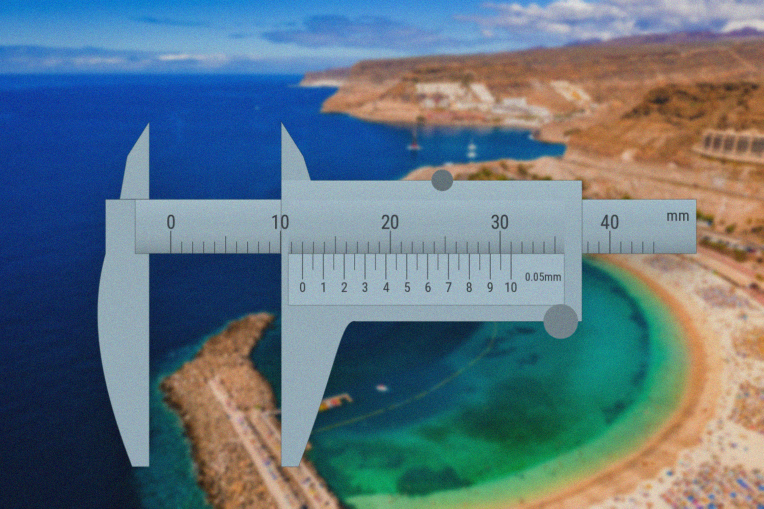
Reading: value=12.0 unit=mm
